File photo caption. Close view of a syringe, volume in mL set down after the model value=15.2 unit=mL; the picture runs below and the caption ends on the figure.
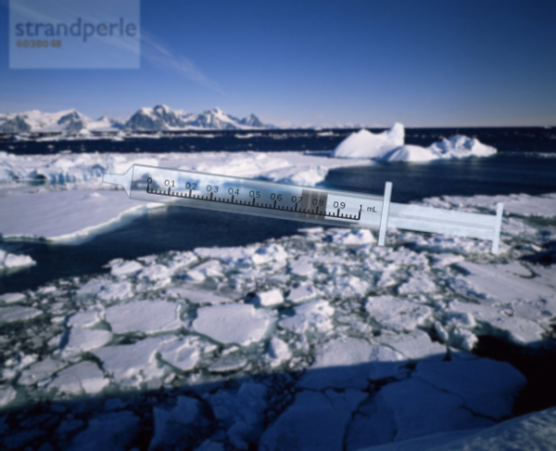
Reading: value=0.72 unit=mL
